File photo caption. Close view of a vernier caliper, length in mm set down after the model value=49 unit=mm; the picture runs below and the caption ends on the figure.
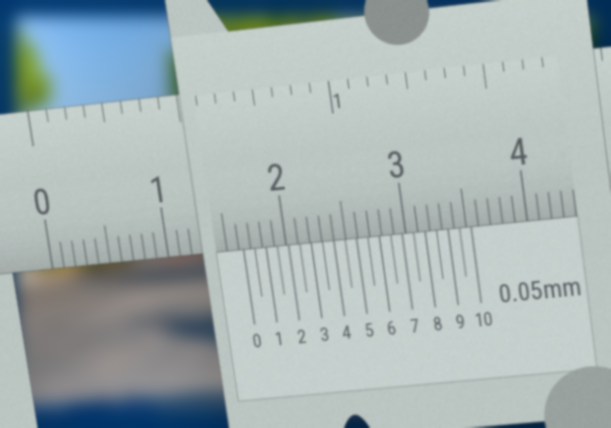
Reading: value=16.4 unit=mm
